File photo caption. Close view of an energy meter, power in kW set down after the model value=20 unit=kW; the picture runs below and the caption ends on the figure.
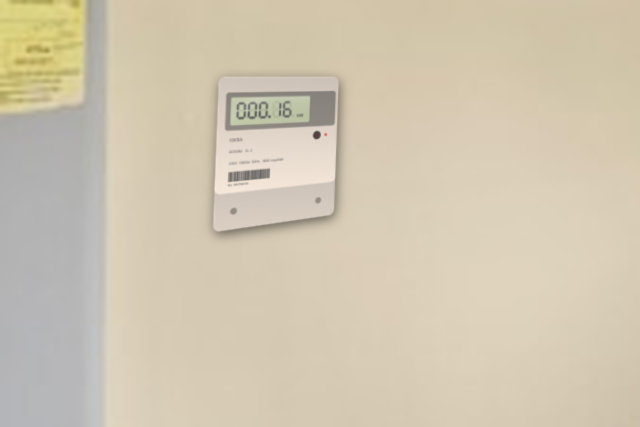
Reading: value=0.16 unit=kW
